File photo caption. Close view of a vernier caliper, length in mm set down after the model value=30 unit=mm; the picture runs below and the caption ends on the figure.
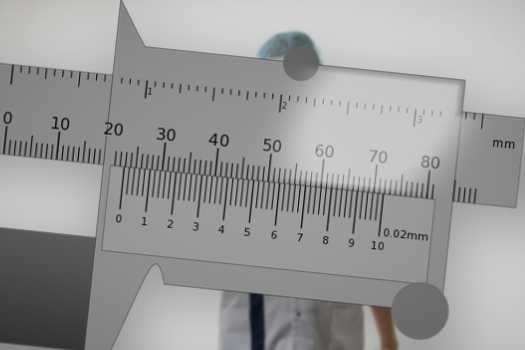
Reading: value=22.8 unit=mm
